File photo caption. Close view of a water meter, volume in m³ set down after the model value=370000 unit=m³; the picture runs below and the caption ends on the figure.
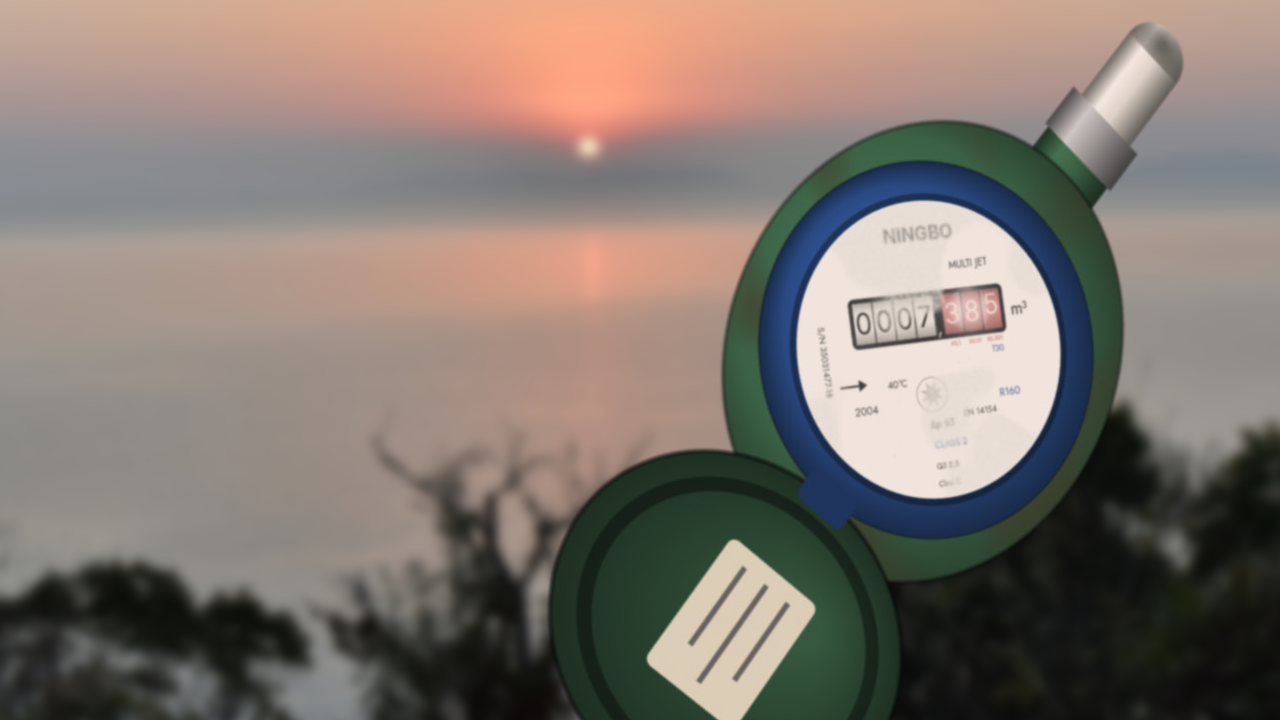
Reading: value=7.385 unit=m³
